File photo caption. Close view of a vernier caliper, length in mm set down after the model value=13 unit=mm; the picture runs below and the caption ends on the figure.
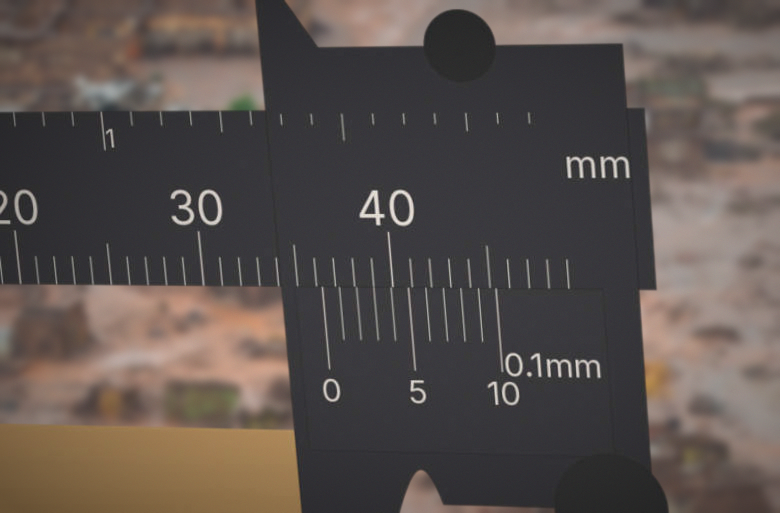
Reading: value=36.3 unit=mm
